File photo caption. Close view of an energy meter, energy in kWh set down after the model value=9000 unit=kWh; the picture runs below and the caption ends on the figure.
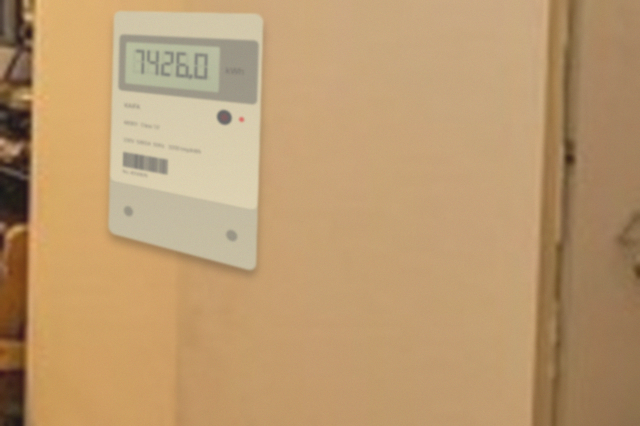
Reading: value=7426.0 unit=kWh
